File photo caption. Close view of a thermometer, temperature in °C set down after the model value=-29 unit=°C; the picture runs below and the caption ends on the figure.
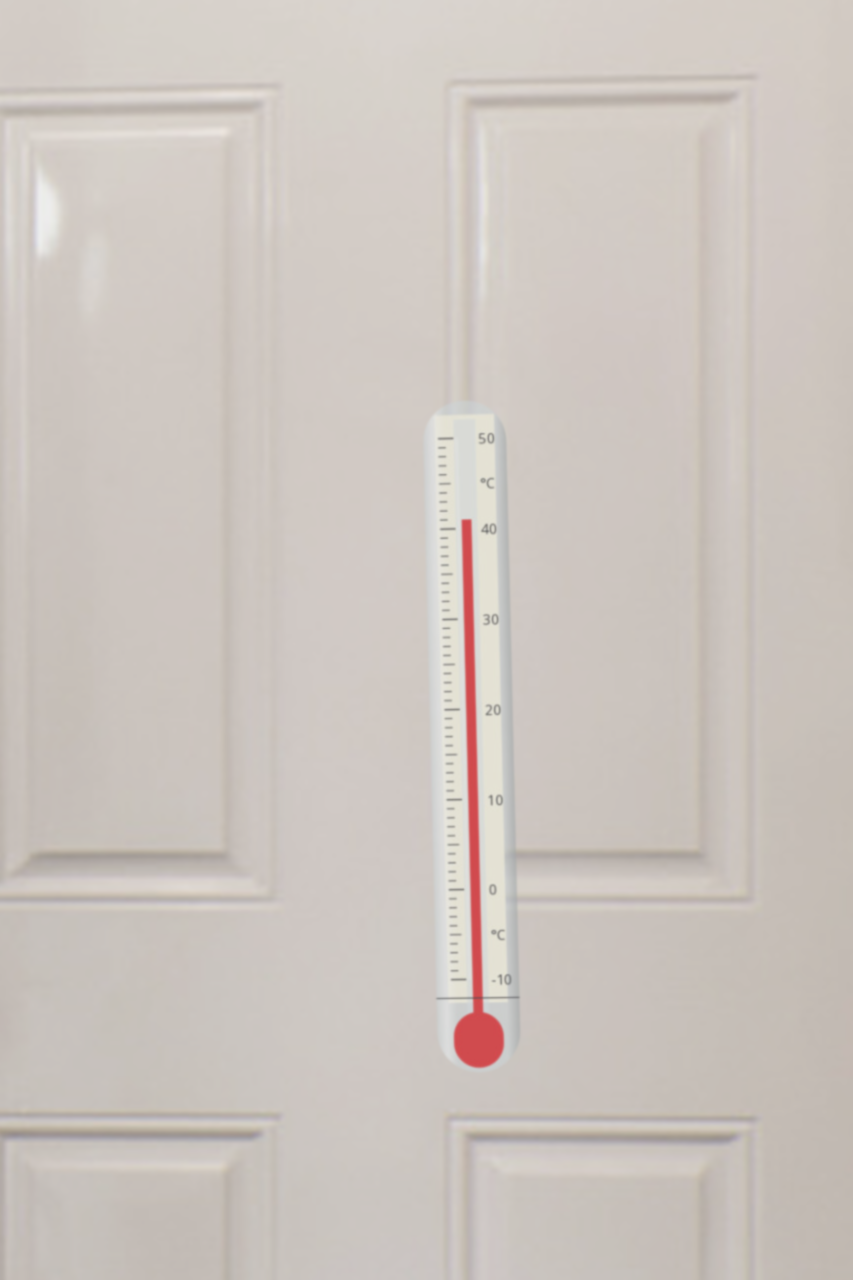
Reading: value=41 unit=°C
